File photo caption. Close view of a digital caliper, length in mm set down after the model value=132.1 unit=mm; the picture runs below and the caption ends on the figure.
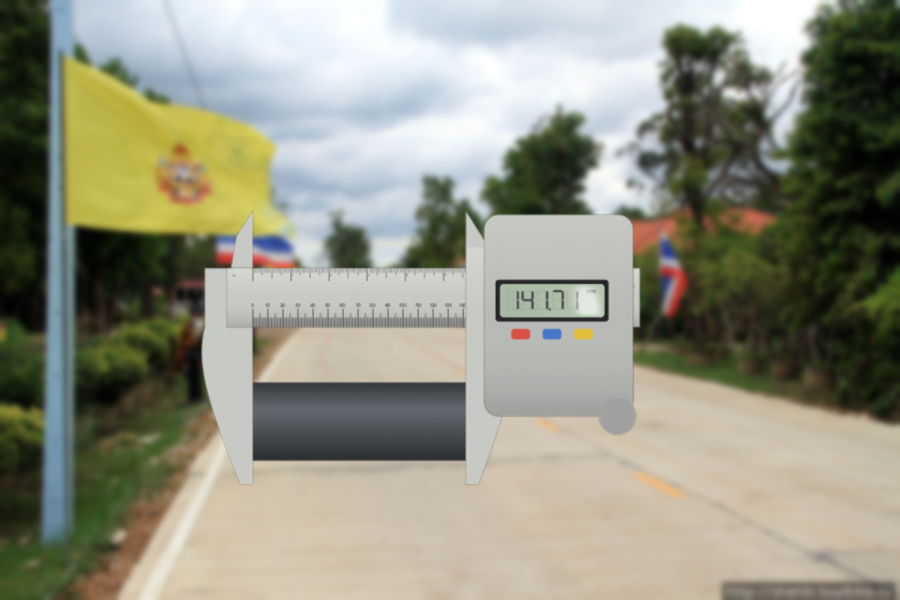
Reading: value=141.71 unit=mm
